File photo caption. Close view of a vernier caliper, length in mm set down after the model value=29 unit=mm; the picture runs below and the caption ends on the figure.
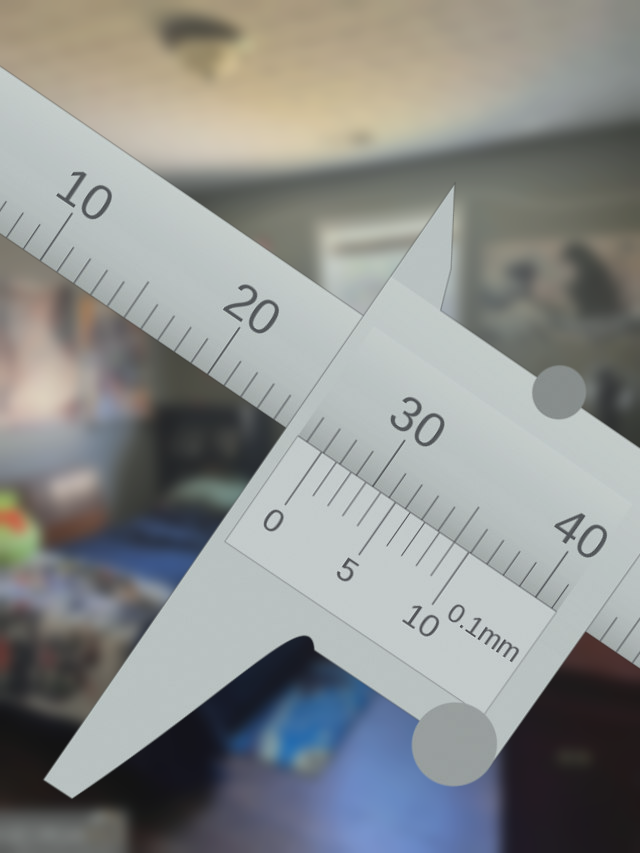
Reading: value=26.9 unit=mm
